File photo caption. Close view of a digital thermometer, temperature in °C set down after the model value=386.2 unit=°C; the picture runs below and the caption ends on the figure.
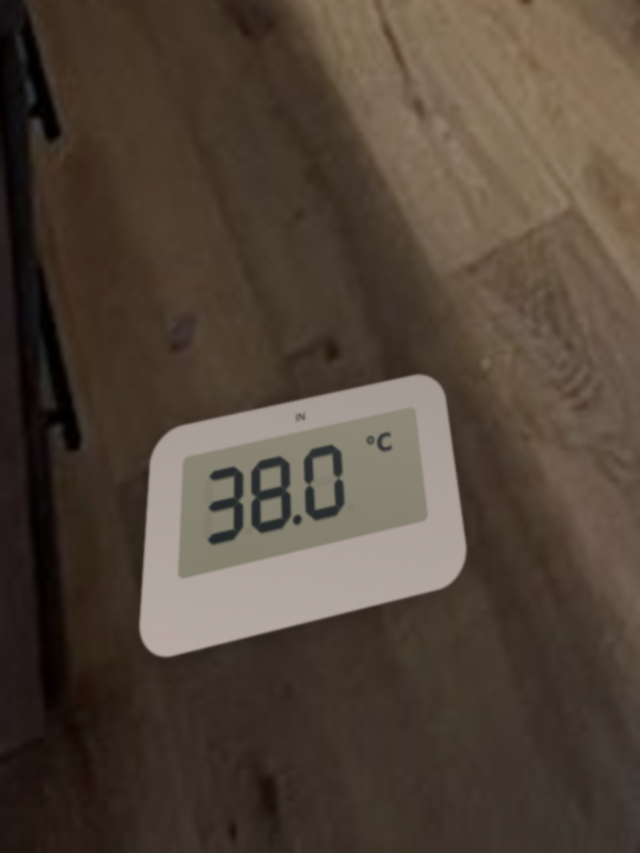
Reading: value=38.0 unit=°C
